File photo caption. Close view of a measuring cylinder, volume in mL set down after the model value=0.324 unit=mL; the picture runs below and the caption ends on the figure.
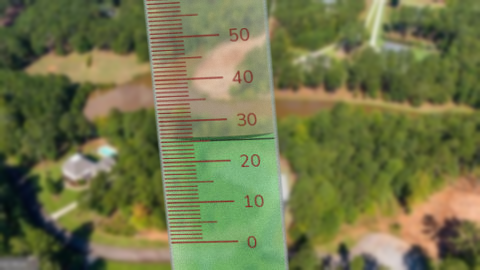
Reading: value=25 unit=mL
